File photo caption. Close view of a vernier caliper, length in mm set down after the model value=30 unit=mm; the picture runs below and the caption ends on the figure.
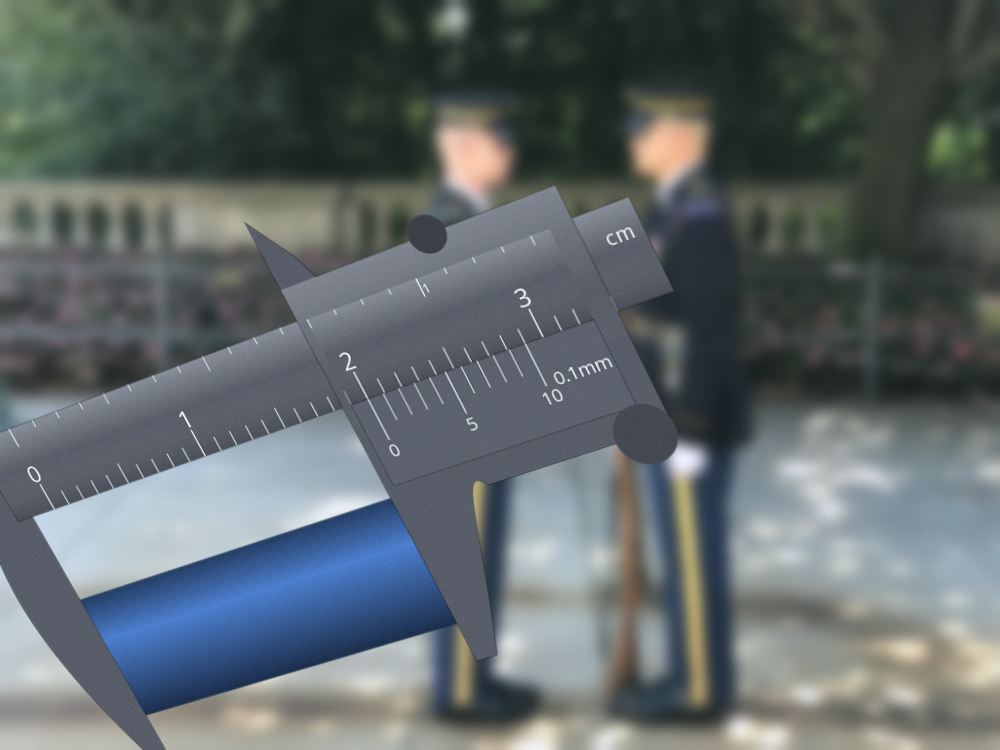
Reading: value=20.0 unit=mm
